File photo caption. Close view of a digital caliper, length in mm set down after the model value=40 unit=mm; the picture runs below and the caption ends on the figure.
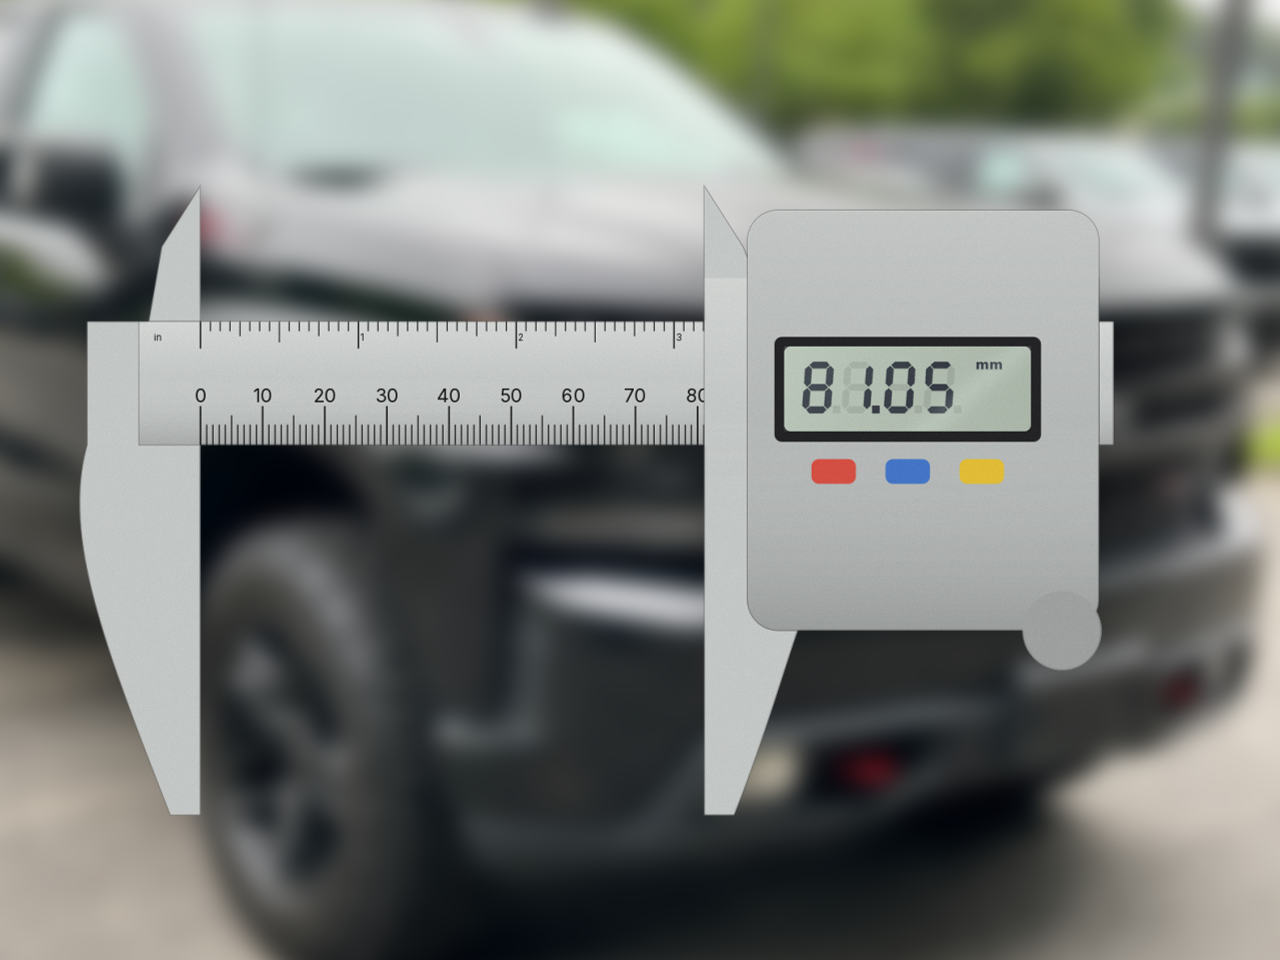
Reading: value=81.05 unit=mm
